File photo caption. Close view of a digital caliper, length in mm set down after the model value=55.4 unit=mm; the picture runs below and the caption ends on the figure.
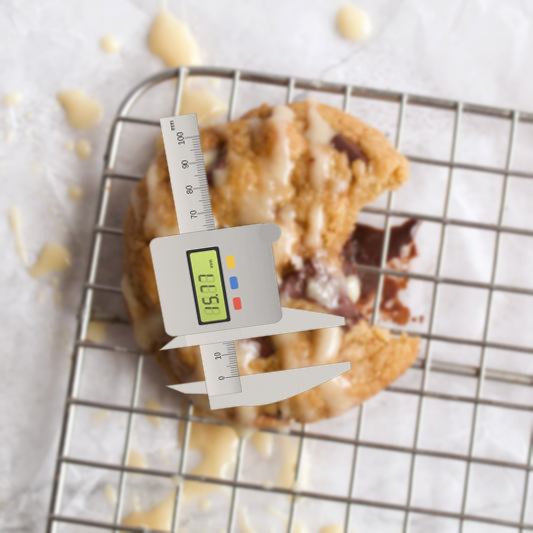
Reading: value=15.77 unit=mm
